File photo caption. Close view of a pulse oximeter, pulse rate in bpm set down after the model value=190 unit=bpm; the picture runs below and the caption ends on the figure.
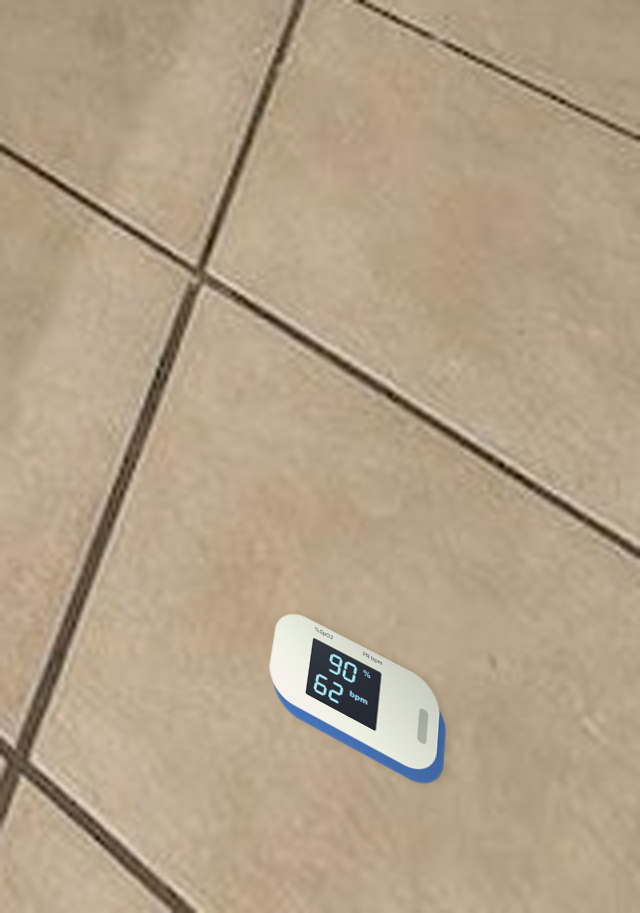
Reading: value=62 unit=bpm
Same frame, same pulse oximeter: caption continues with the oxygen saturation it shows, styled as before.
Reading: value=90 unit=%
